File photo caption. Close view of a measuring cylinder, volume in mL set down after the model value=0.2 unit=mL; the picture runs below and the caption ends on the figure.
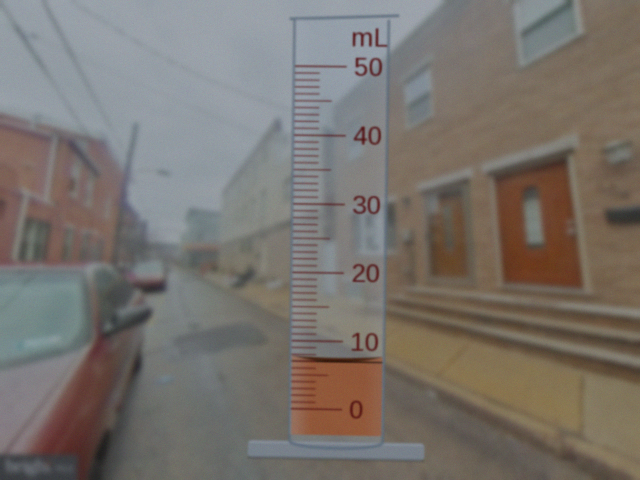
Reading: value=7 unit=mL
